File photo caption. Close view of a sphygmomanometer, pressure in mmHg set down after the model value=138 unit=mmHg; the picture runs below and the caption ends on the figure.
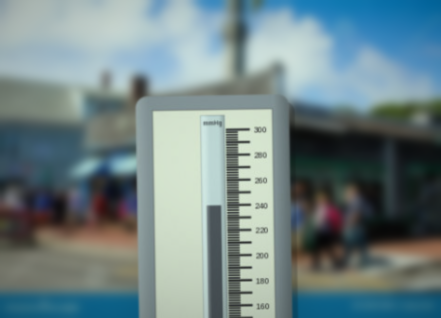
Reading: value=240 unit=mmHg
